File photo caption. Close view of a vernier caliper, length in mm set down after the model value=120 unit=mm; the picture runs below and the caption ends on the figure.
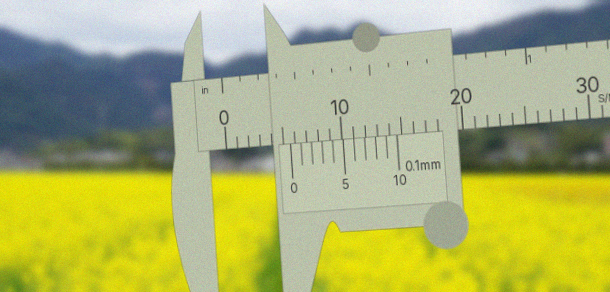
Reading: value=5.6 unit=mm
